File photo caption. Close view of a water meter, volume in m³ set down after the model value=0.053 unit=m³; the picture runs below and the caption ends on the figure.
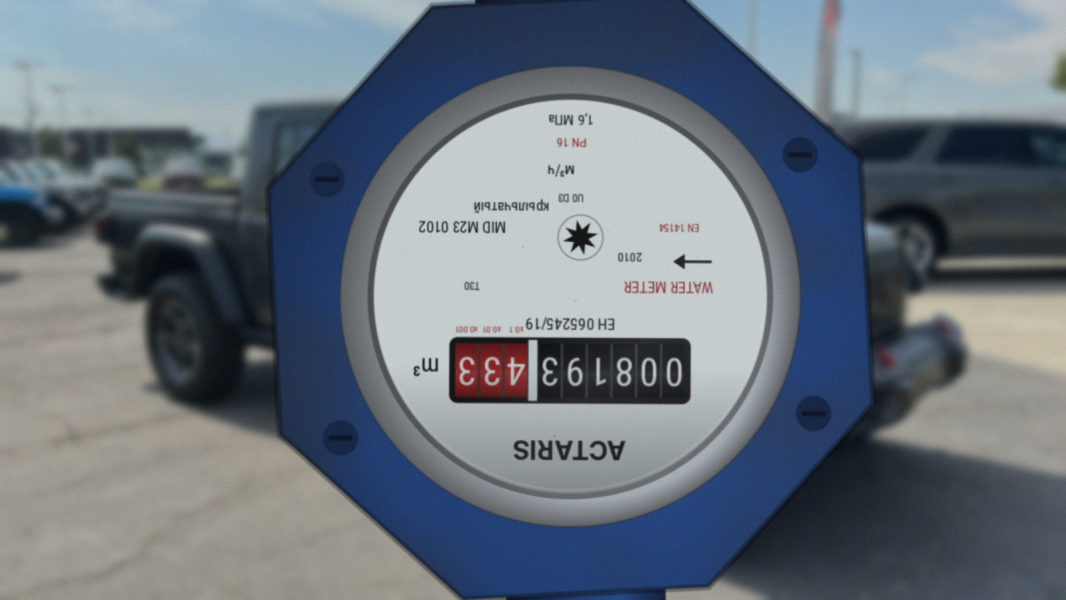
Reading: value=8193.433 unit=m³
